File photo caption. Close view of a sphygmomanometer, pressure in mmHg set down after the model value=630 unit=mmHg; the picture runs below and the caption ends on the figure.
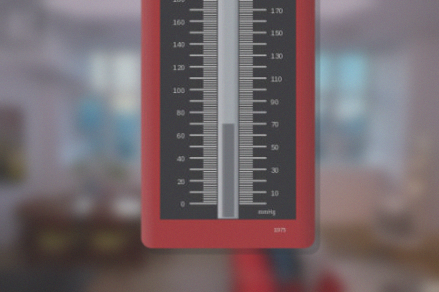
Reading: value=70 unit=mmHg
